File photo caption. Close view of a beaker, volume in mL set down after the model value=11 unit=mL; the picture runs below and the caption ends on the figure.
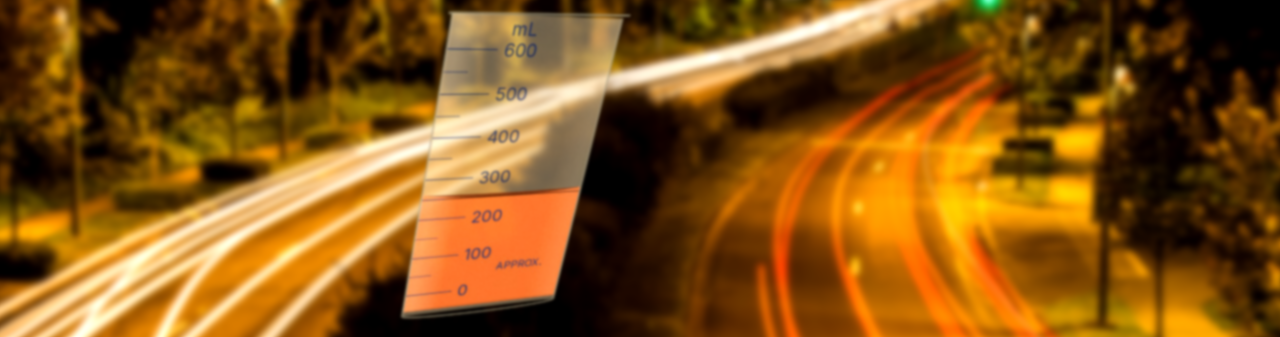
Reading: value=250 unit=mL
